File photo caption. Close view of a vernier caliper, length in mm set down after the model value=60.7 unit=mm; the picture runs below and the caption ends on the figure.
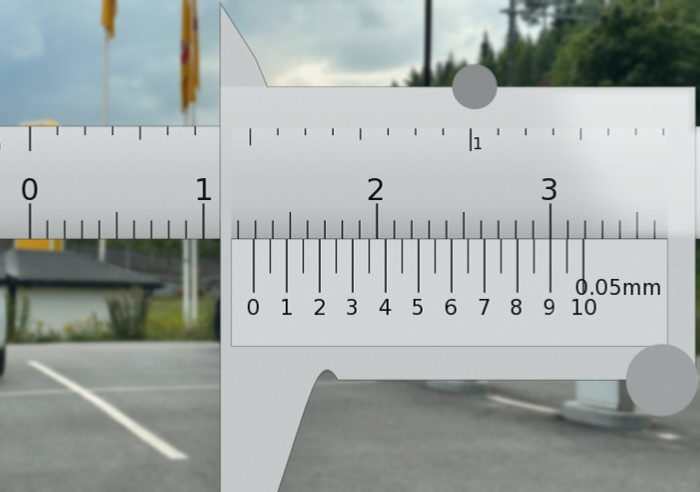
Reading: value=12.9 unit=mm
